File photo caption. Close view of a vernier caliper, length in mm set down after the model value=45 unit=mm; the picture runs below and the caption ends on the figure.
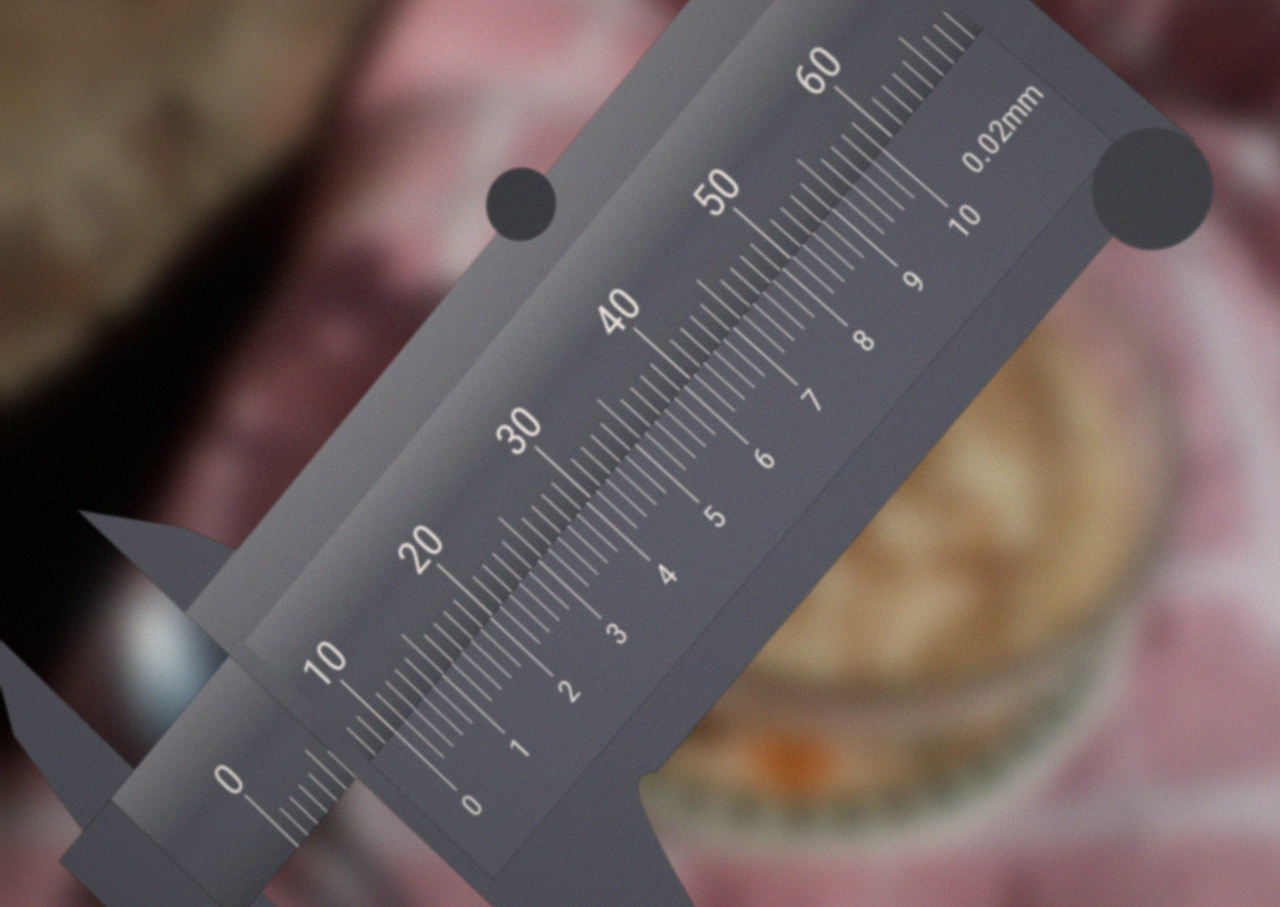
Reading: value=10.0 unit=mm
